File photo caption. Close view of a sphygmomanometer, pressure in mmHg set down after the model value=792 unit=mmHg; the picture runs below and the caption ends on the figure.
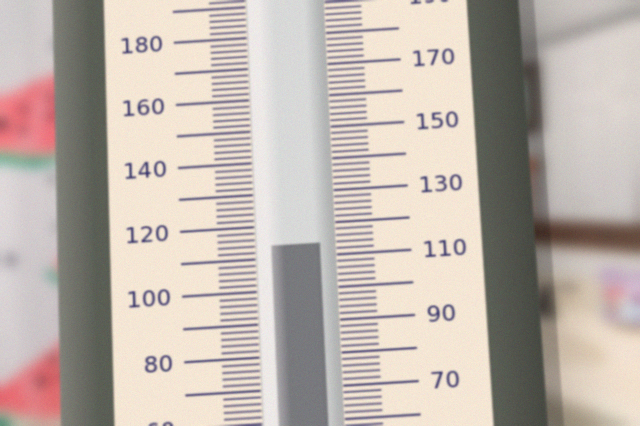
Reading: value=114 unit=mmHg
